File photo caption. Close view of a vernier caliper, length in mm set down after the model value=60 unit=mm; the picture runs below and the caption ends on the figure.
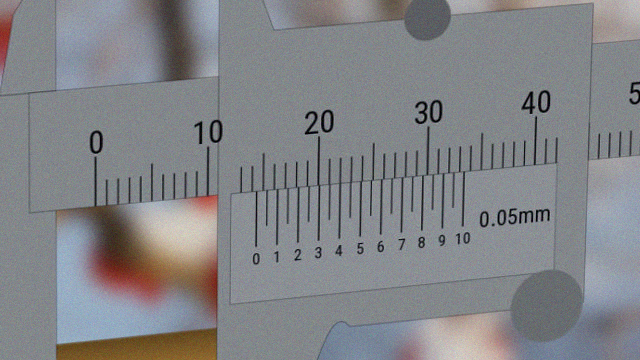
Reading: value=14.4 unit=mm
